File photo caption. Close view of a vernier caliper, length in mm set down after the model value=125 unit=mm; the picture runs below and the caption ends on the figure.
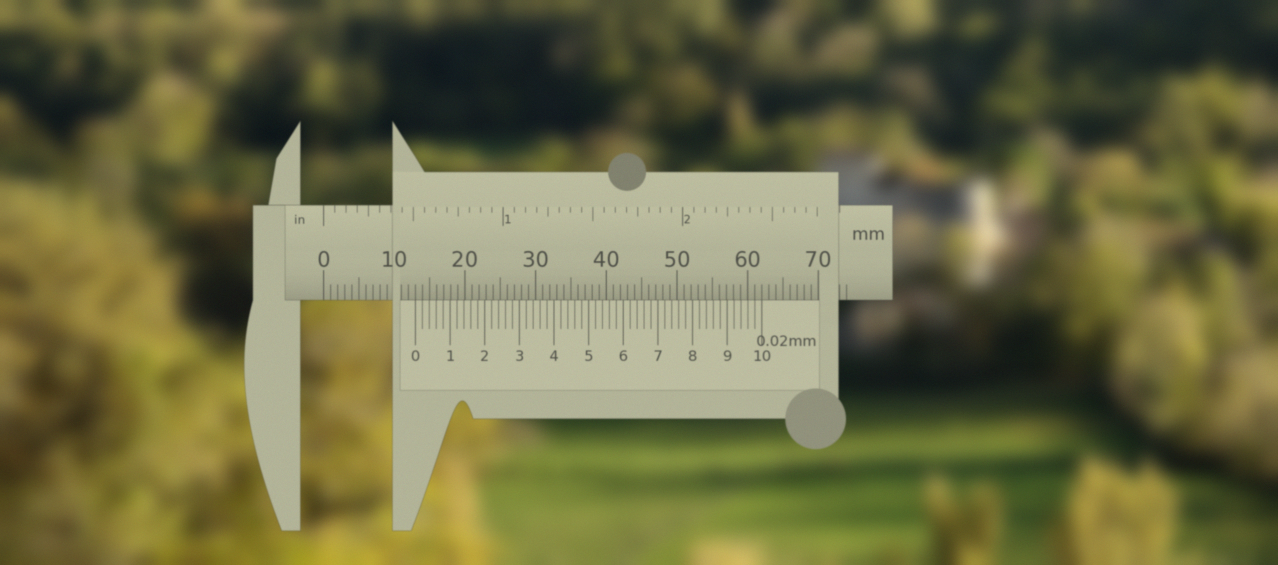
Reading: value=13.0 unit=mm
